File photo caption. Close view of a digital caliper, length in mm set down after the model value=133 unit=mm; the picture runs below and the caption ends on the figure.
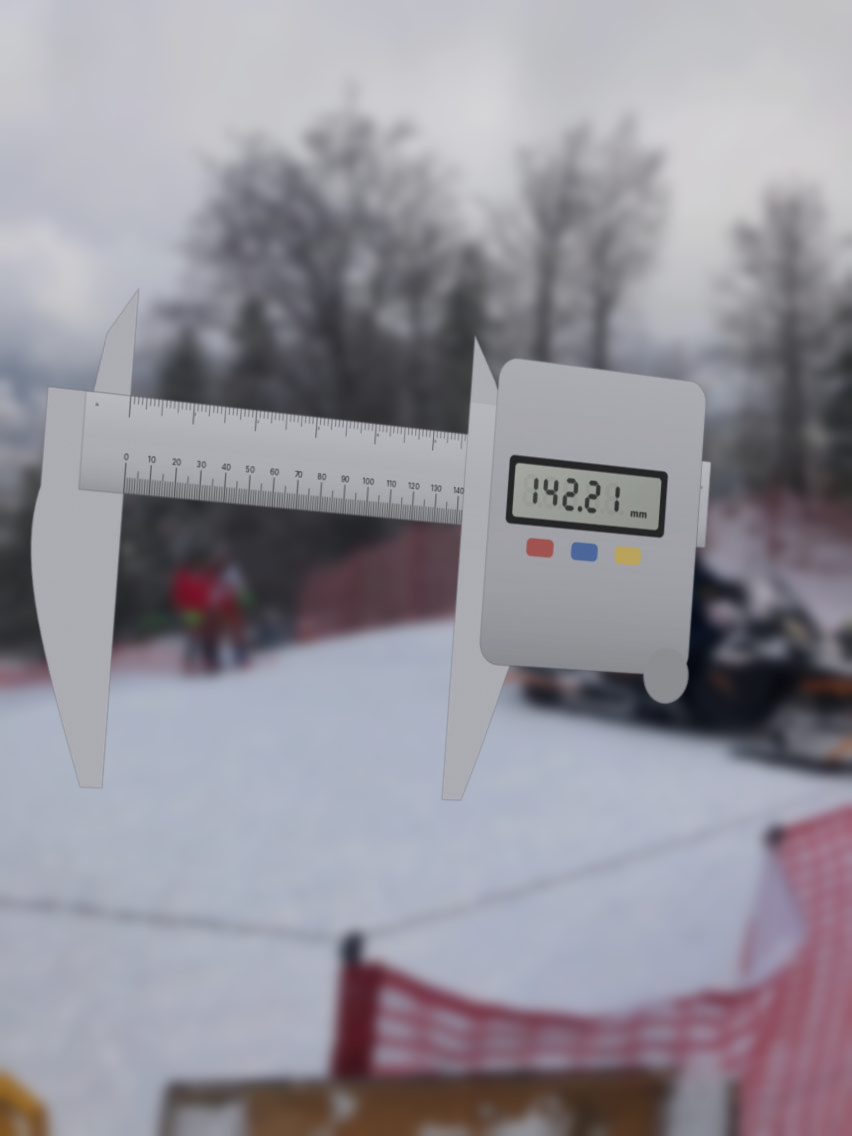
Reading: value=142.21 unit=mm
